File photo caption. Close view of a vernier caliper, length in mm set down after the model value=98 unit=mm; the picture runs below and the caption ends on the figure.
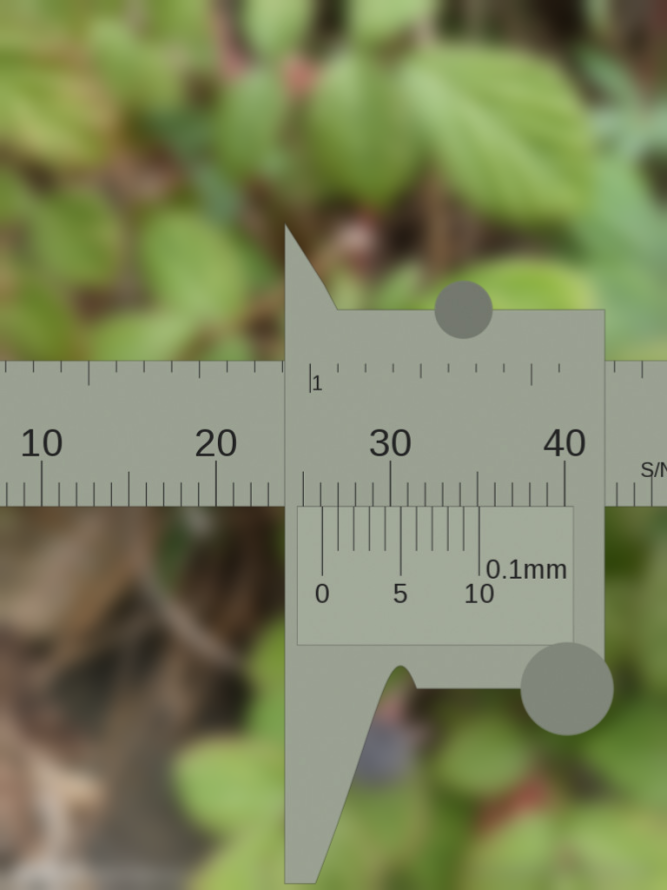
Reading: value=26.1 unit=mm
